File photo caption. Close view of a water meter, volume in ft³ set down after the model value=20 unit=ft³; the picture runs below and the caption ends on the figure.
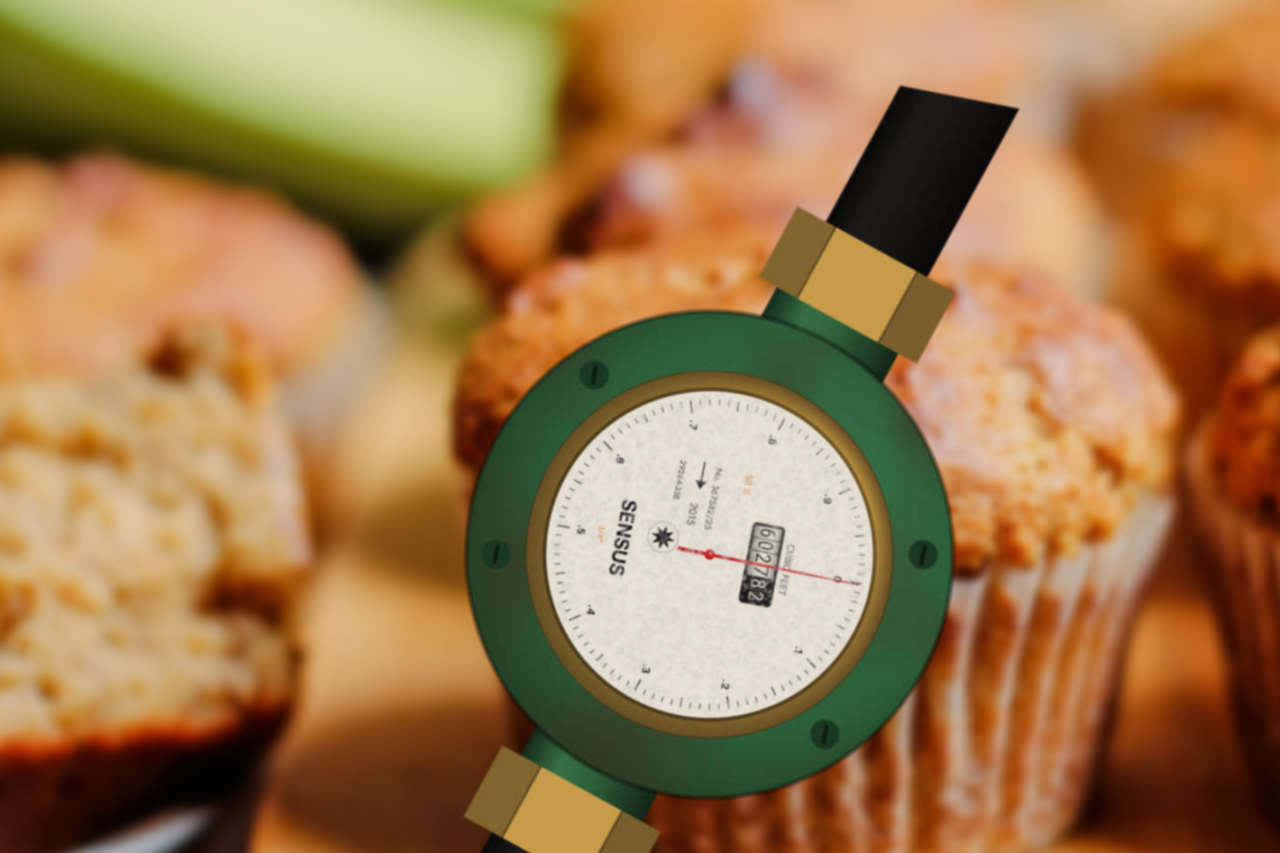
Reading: value=602782.00 unit=ft³
